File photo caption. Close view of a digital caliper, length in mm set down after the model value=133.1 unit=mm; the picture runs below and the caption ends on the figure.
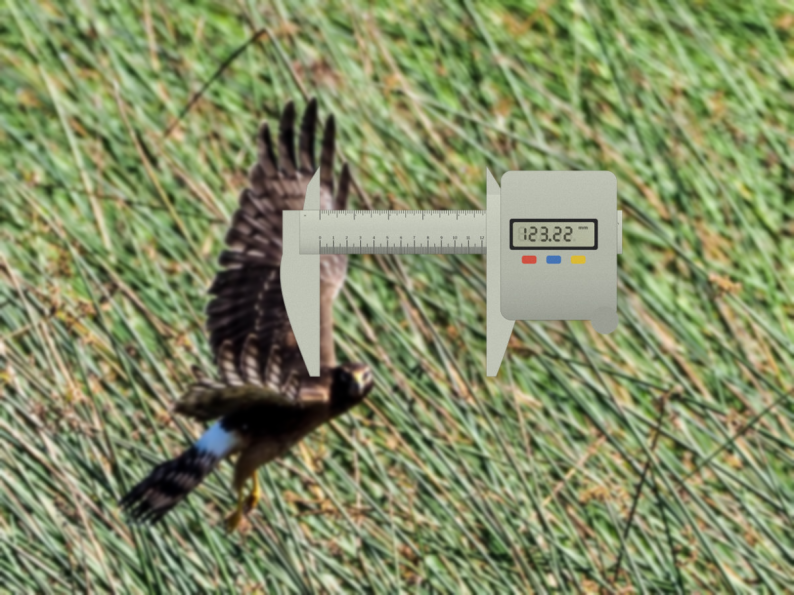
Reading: value=123.22 unit=mm
